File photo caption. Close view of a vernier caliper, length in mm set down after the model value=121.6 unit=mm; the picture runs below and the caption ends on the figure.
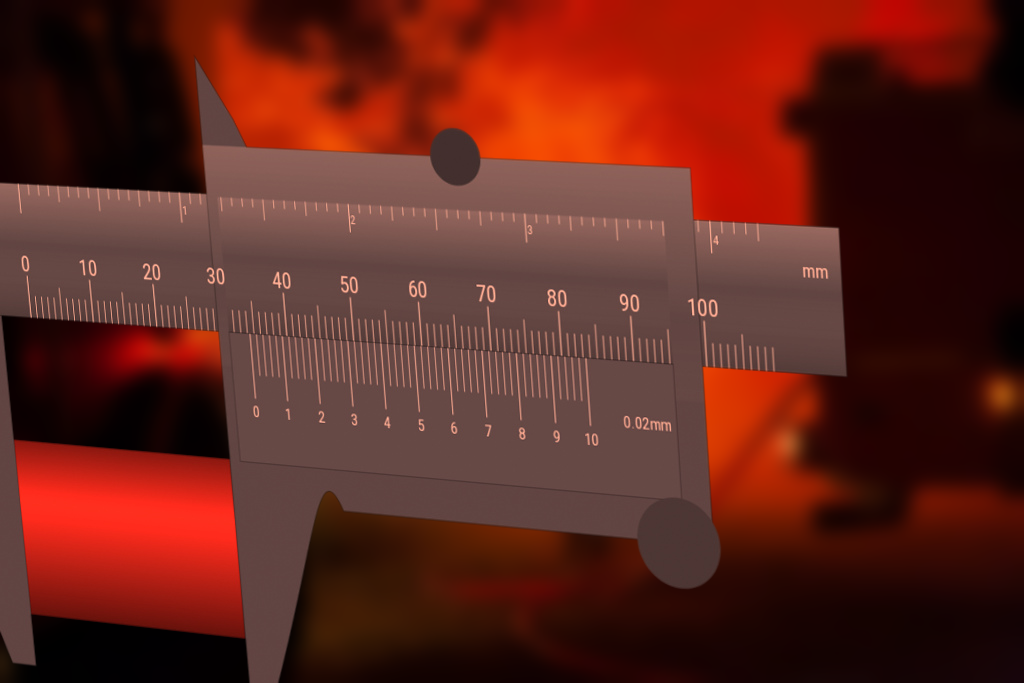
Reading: value=34.4 unit=mm
